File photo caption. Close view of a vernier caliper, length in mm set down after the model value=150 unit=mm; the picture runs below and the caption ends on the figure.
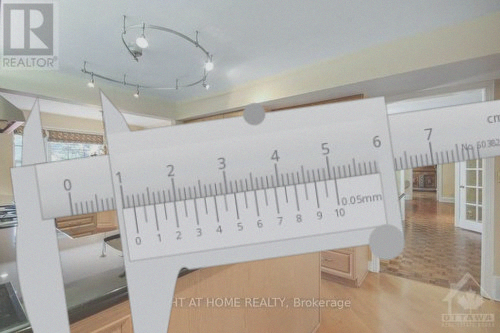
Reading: value=12.0 unit=mm
